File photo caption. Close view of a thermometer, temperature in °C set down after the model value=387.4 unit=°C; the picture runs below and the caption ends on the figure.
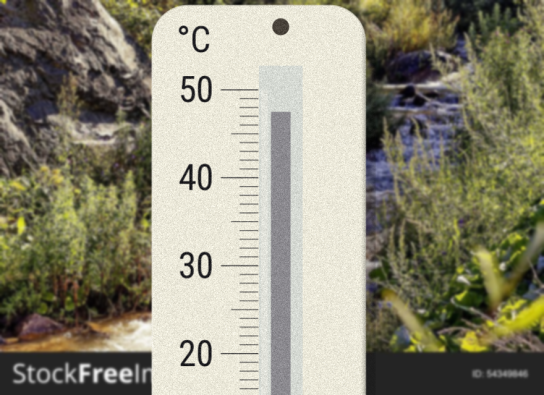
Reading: value=47.5 unit=°C
